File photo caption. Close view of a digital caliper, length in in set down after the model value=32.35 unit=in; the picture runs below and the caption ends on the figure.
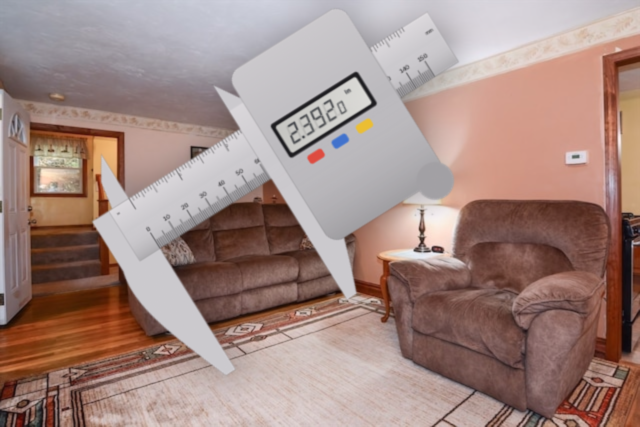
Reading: value=2.3920 unit=in
